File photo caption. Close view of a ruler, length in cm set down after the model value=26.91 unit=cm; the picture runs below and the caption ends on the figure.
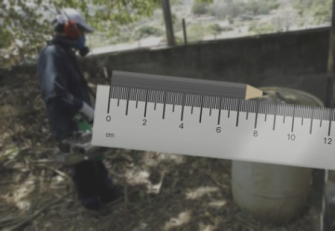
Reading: value=8.5 unit=cm
